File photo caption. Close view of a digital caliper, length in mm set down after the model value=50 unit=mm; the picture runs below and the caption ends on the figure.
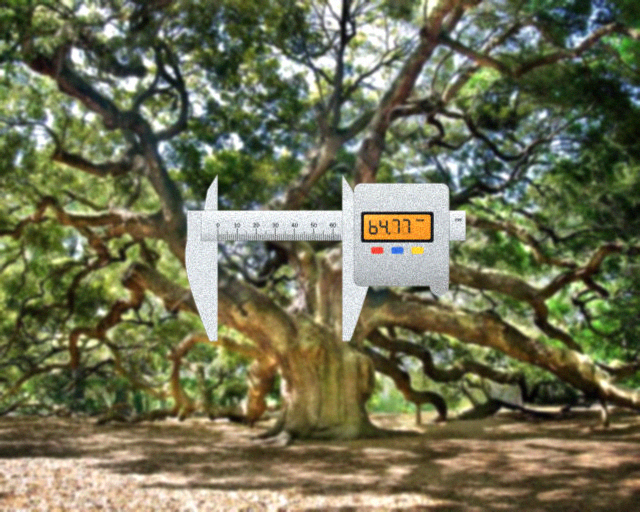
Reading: value=64.77 unit=mm
